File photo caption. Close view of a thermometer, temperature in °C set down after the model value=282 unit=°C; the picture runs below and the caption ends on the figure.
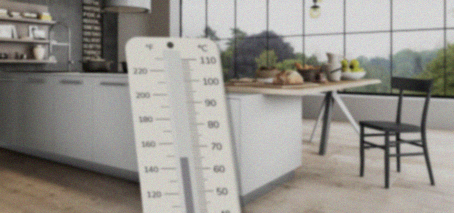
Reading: value=65 unit=°C
